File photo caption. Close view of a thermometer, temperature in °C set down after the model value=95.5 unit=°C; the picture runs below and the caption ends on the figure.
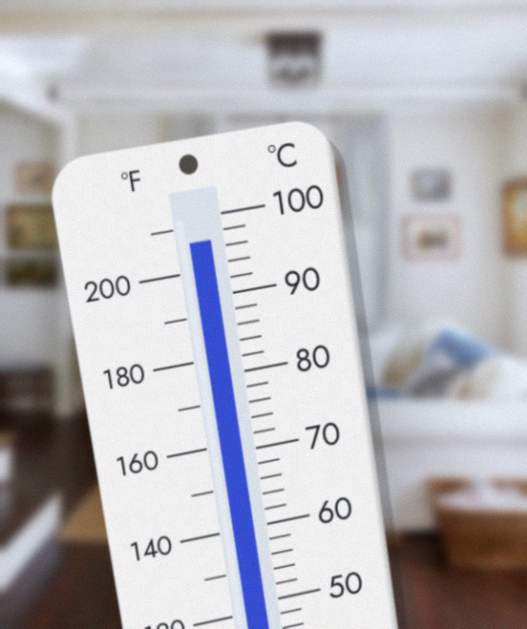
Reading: value=97 unit=°C
